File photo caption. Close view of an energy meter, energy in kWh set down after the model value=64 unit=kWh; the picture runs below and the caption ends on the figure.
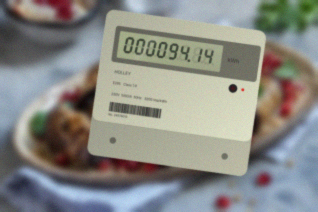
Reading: value=94.14 unit=kWh
